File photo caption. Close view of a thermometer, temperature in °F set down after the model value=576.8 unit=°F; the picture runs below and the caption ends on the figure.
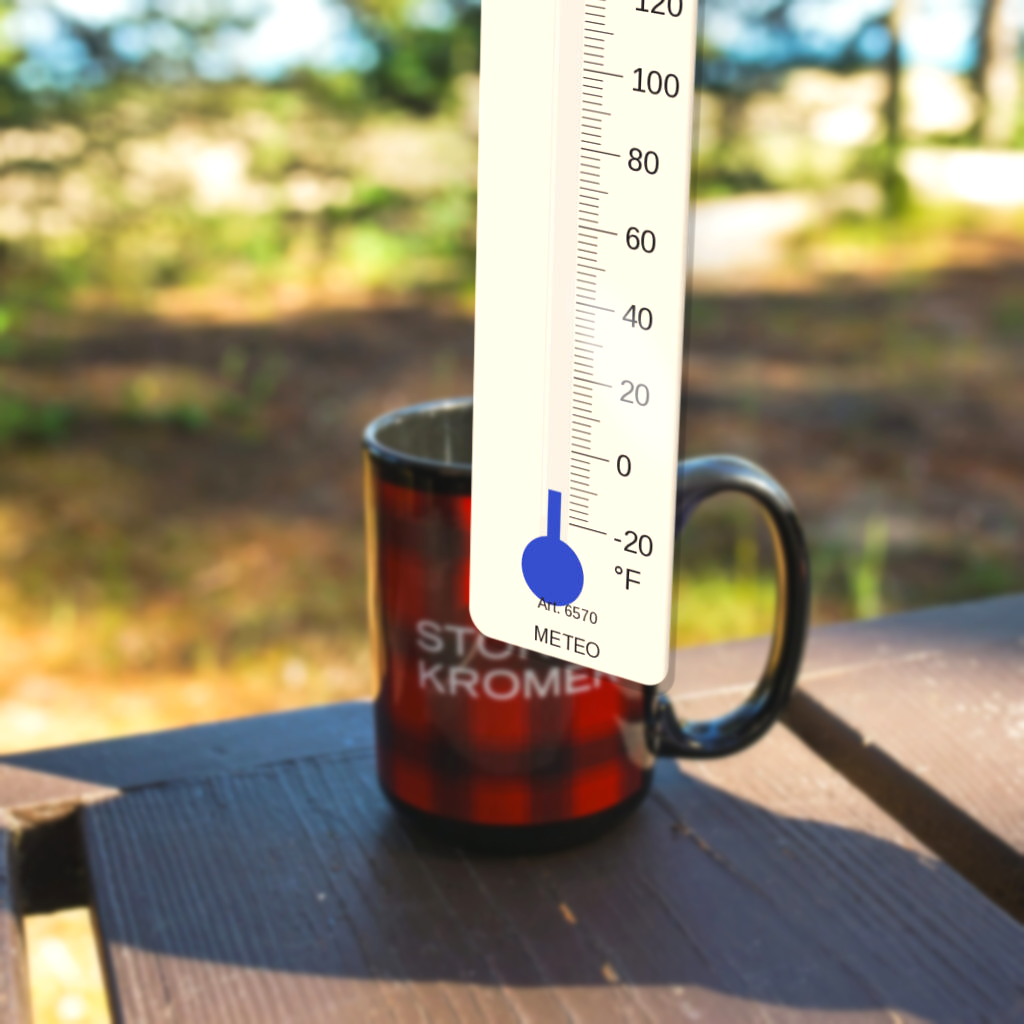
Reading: value=-12 unit=°F
